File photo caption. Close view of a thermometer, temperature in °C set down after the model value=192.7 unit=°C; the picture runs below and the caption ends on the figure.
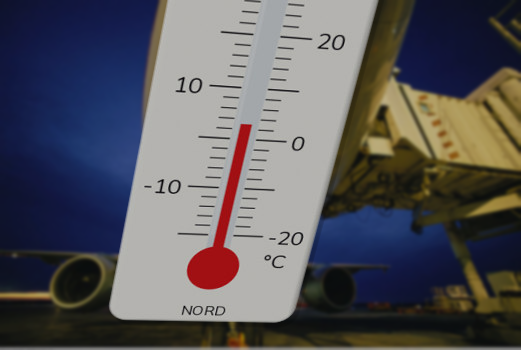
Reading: value=3 unit=°C
